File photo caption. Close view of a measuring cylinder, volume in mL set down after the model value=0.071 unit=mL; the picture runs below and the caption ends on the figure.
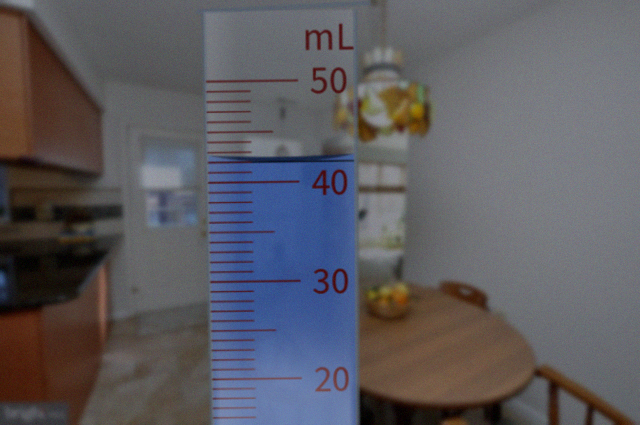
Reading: value=42 unit=mL
